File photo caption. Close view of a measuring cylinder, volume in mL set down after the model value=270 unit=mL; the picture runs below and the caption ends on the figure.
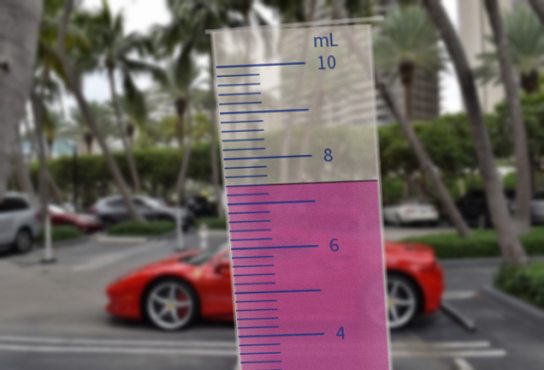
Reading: value=7.4 unit=mL
